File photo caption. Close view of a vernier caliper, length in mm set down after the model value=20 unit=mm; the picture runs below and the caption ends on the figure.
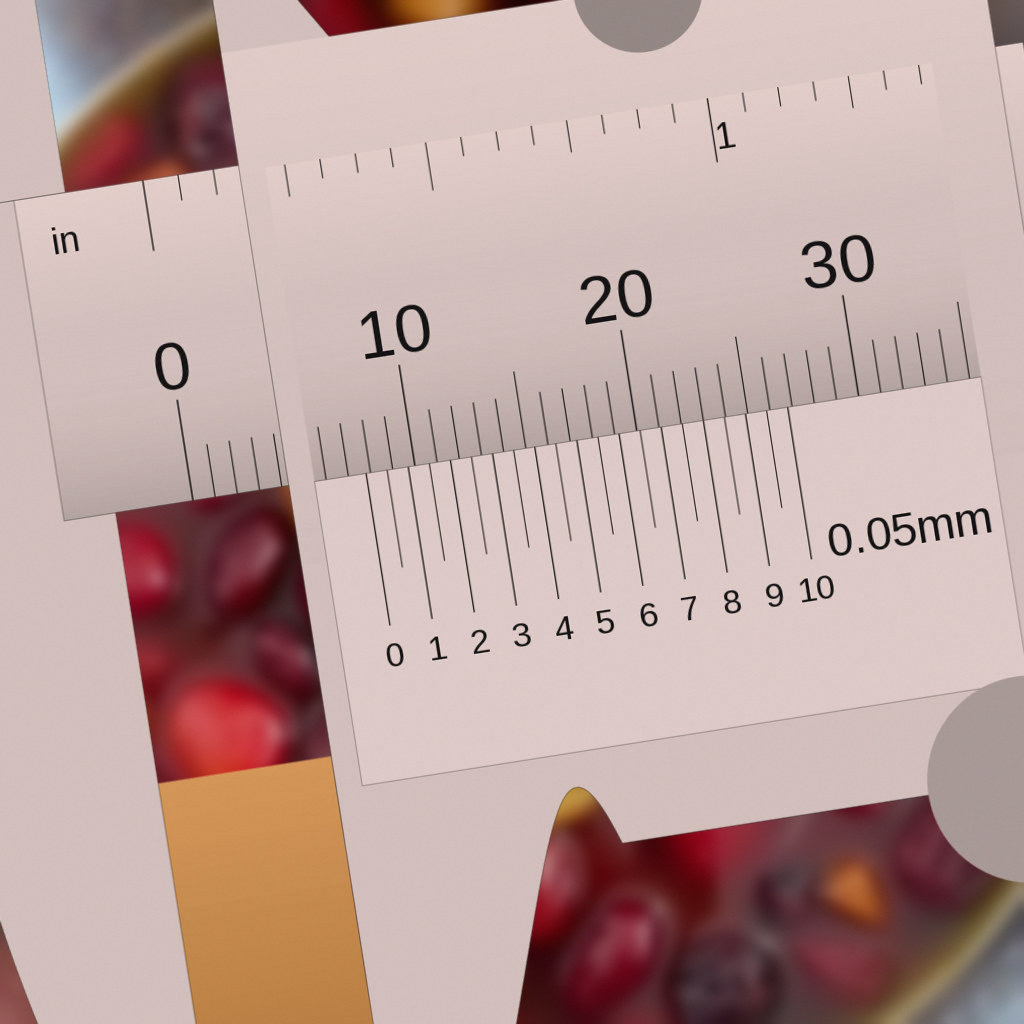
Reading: value=7.8 unit=mm
